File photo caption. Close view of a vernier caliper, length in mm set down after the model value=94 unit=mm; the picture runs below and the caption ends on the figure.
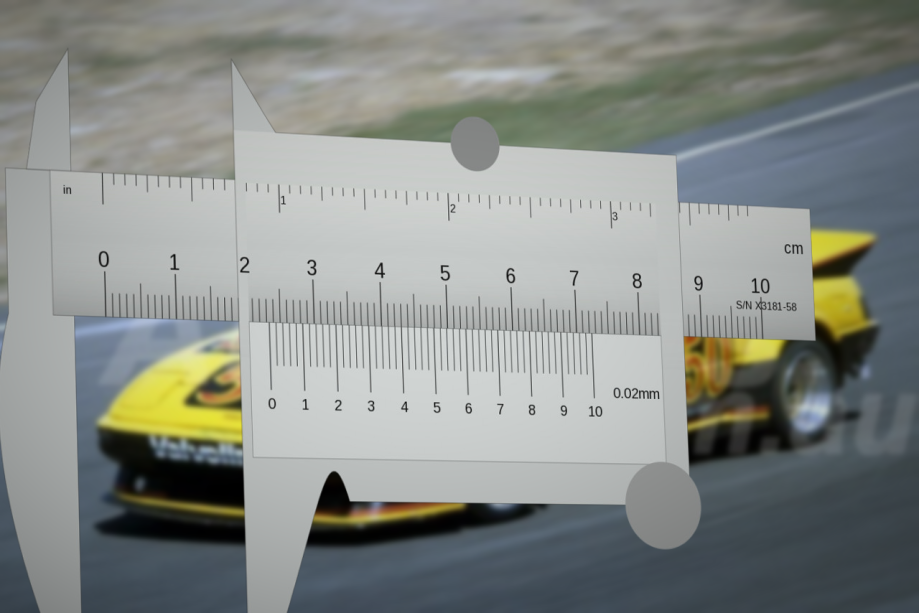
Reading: value=23.4 unit=mm
